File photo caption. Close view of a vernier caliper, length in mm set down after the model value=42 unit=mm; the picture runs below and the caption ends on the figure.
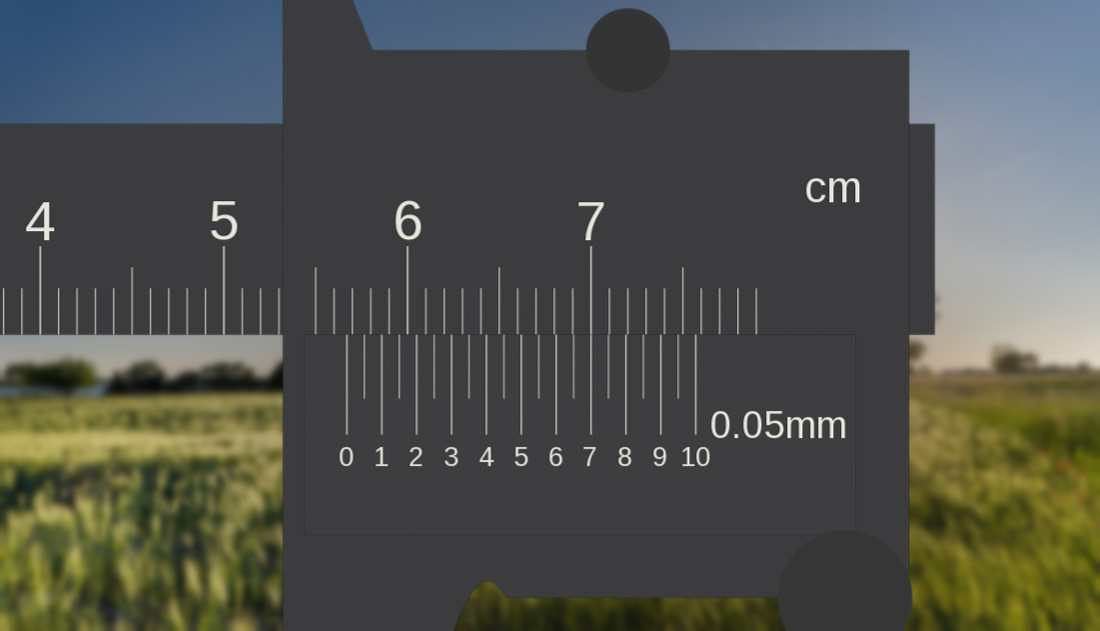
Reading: value=56.7 unit=mm
